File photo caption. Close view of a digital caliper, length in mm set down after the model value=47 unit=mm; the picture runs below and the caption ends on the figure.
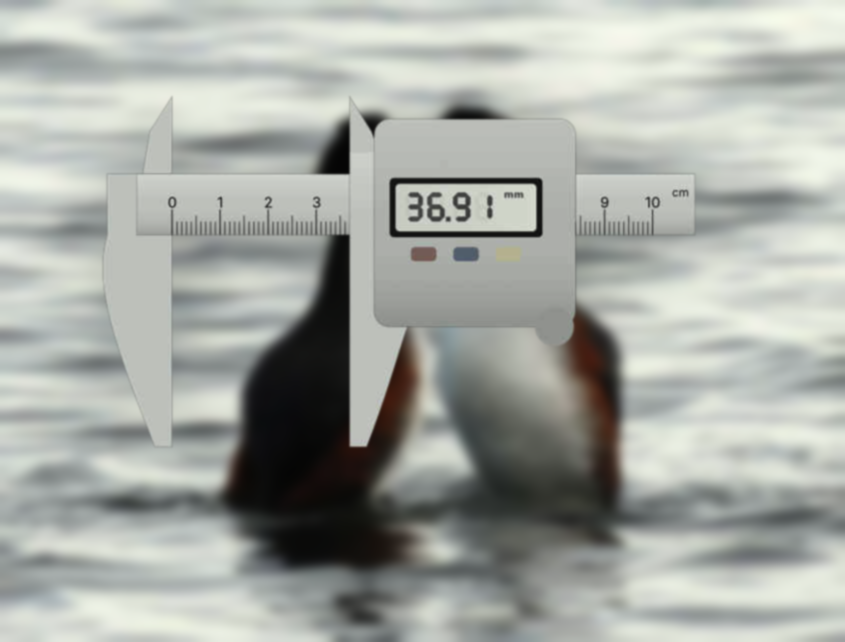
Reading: value=36.91 unit=mm
